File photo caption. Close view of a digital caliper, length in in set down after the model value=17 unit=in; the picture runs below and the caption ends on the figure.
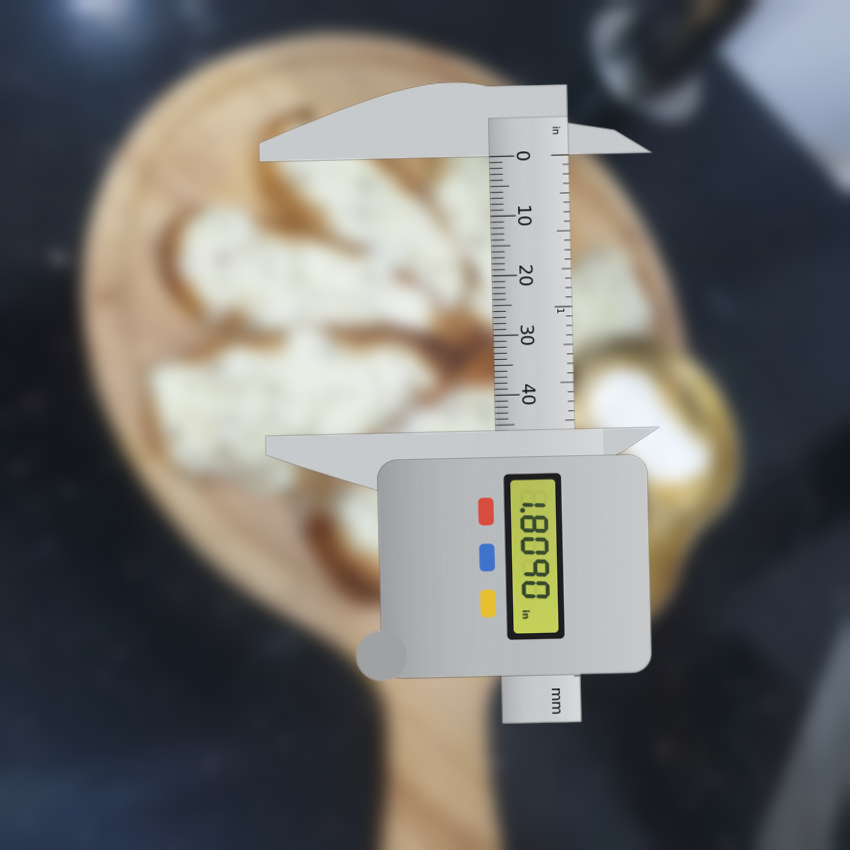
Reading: value=1.8090 unit=in
